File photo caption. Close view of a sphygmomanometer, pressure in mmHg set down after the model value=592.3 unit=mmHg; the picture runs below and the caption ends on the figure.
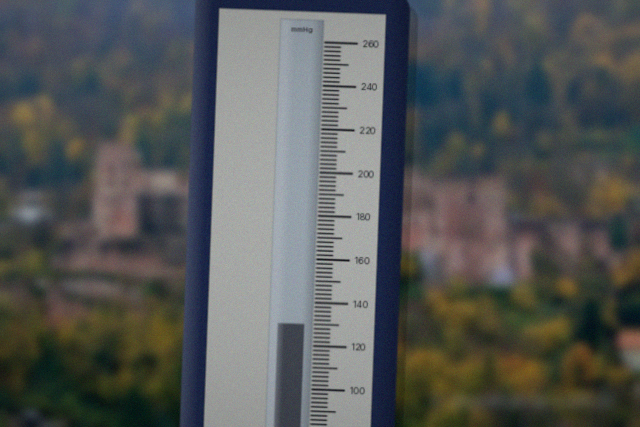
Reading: value=130 unit=mmHg
